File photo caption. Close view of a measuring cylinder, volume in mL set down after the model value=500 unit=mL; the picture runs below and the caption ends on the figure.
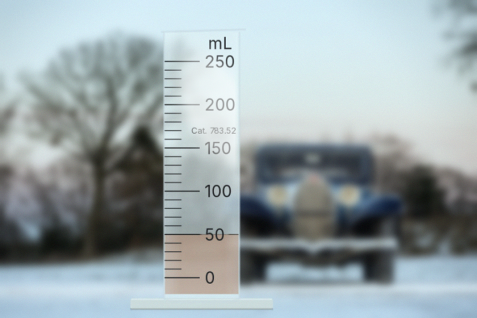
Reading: value=50 unit=mL
